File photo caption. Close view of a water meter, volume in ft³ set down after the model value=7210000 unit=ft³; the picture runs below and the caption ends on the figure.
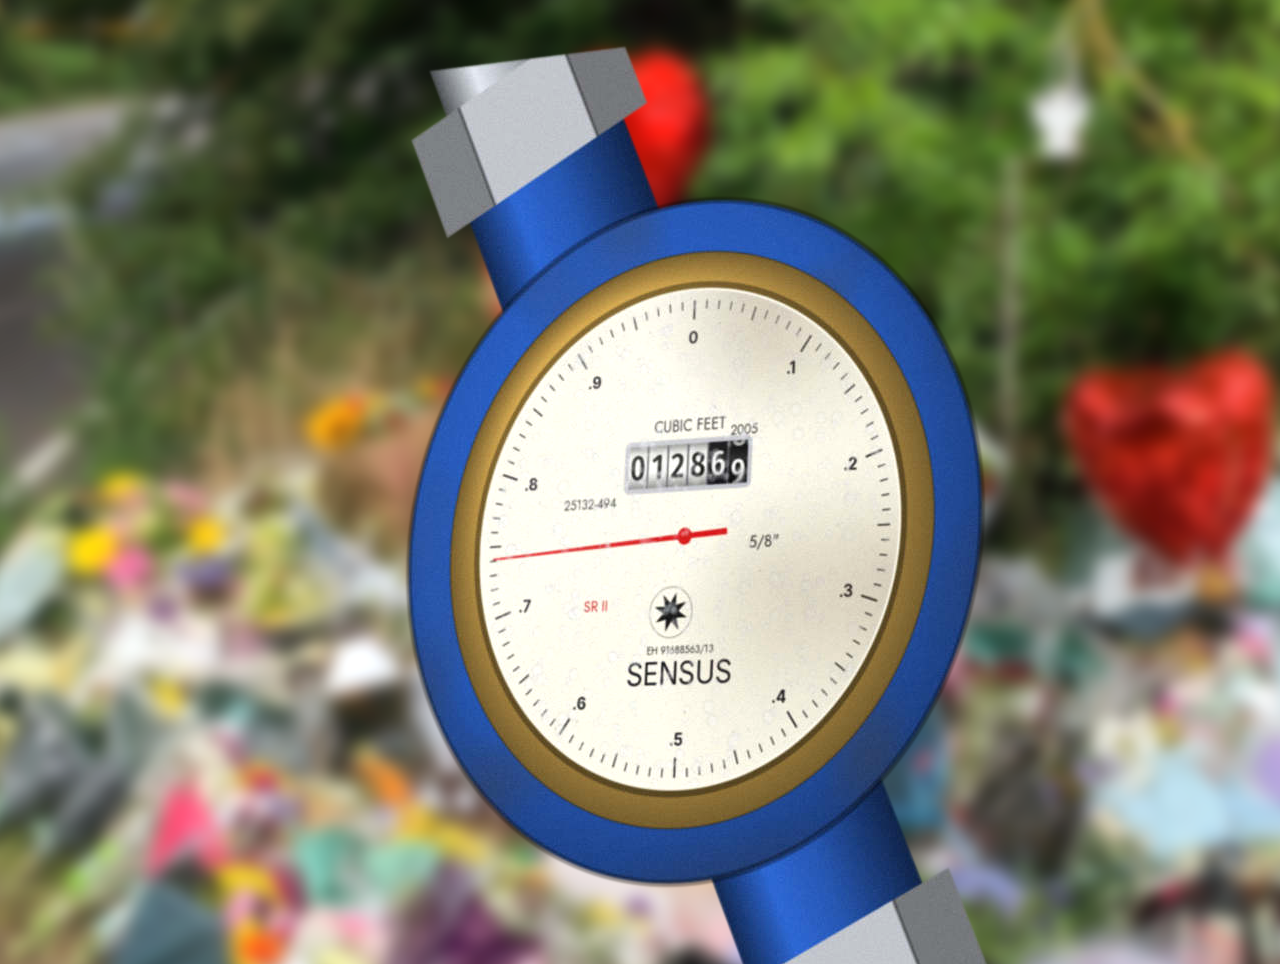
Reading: value=12868.74 unit=ft³
